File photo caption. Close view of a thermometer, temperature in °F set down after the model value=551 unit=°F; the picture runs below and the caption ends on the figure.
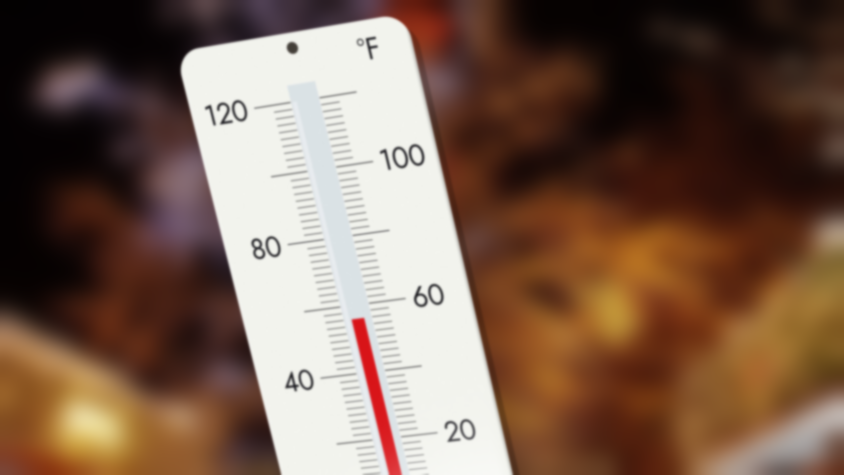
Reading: value=56 unit=°F
